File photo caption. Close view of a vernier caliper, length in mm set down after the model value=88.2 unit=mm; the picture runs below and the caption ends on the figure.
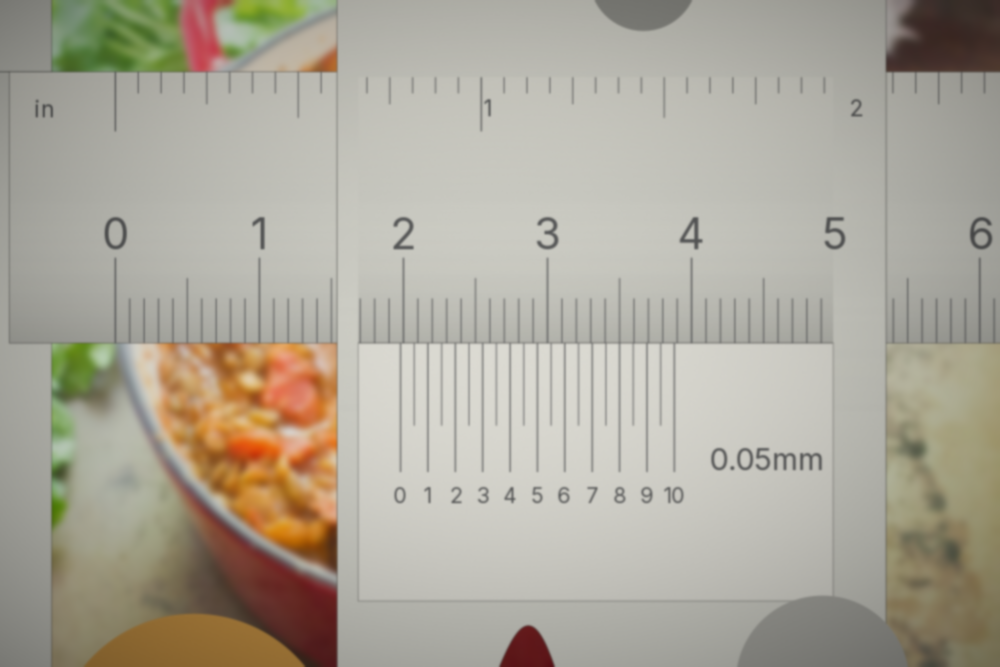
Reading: value=19.8 unit=mm
